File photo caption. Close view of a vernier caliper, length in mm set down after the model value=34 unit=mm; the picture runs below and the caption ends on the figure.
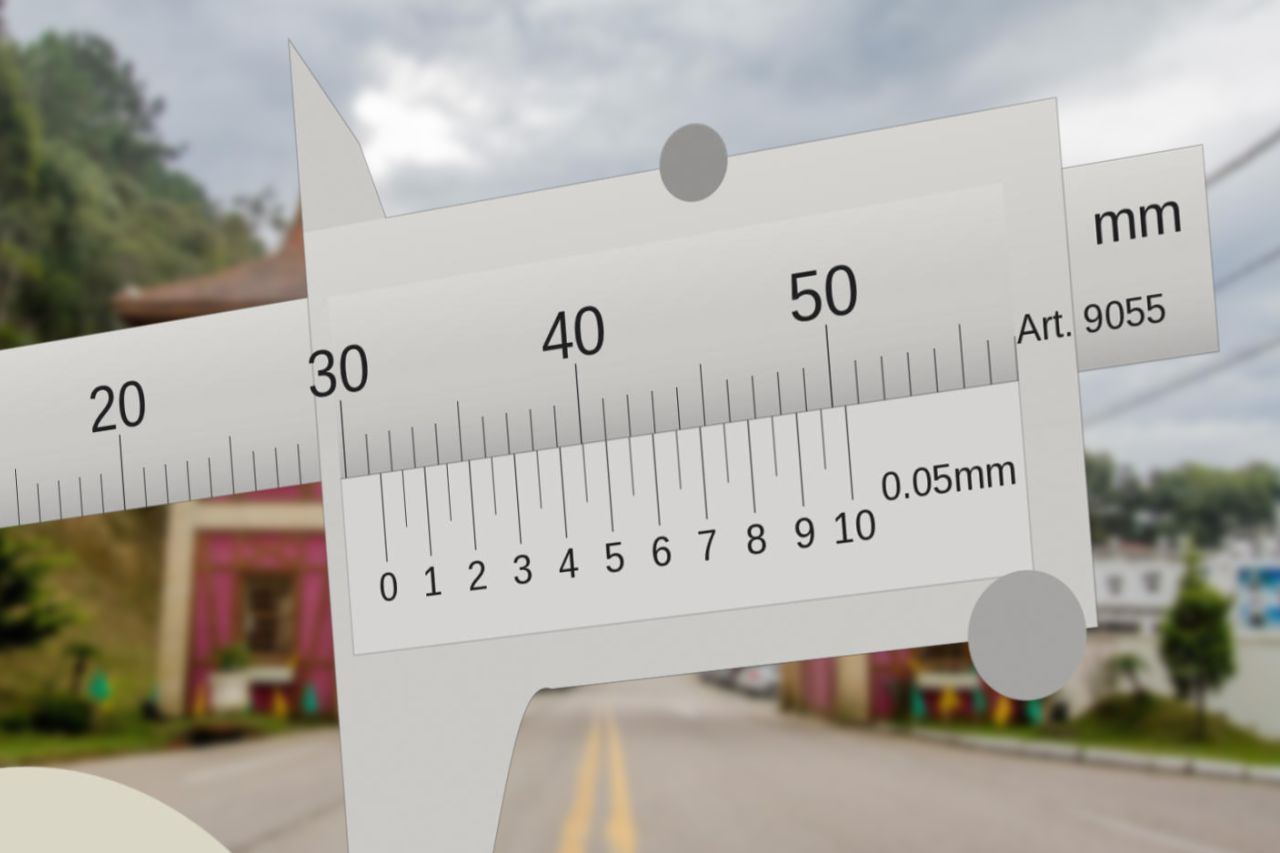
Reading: value=31.5 unit=mm
